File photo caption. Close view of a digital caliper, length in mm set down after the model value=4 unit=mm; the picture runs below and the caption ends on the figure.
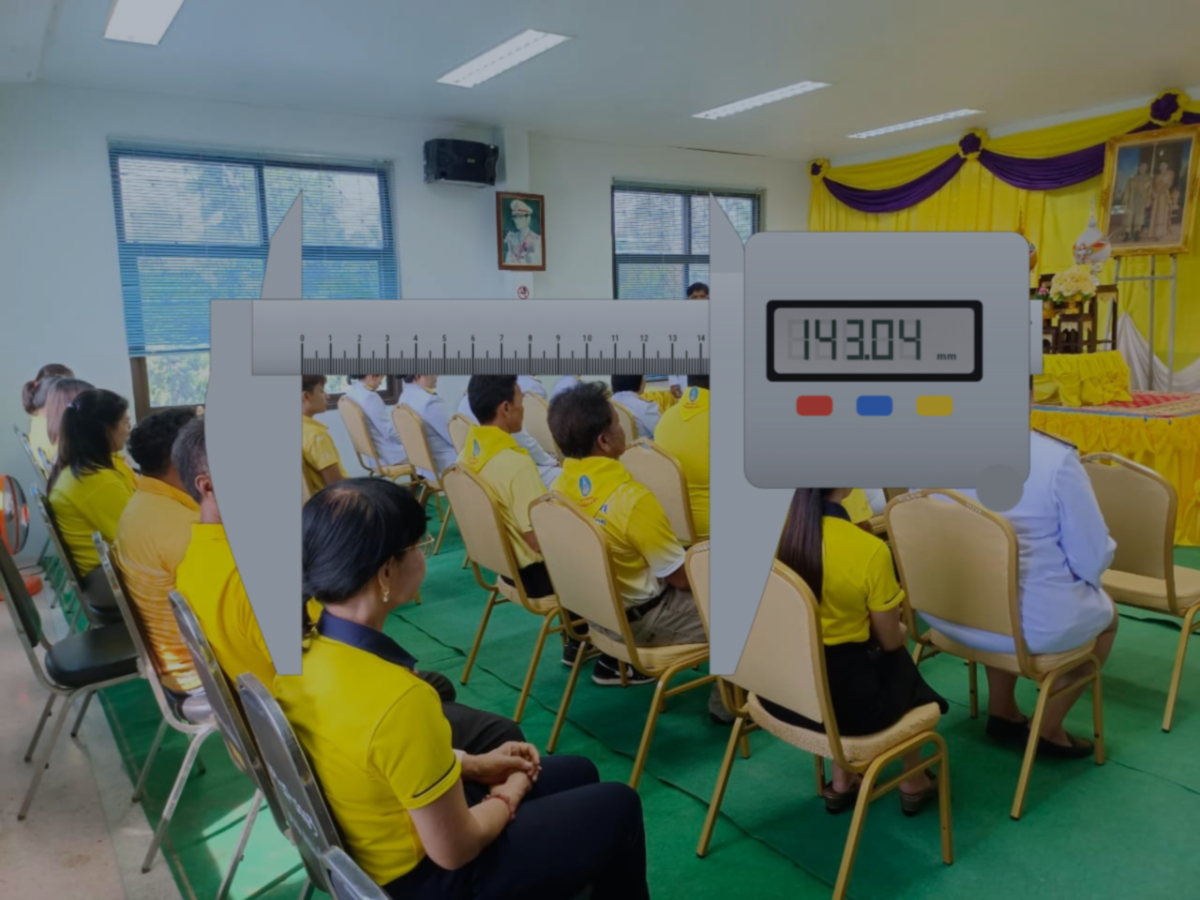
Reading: value=143.04 unit=mm
